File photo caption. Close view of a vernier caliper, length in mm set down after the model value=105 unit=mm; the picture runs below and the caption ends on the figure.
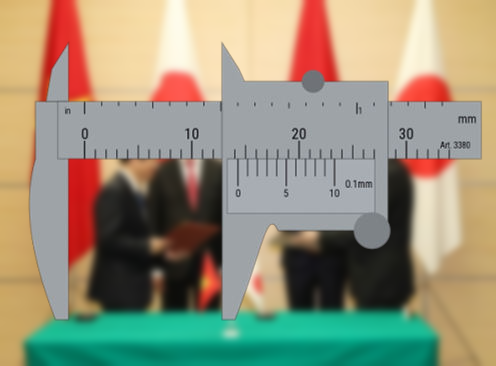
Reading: value=14.3 unit=mm
